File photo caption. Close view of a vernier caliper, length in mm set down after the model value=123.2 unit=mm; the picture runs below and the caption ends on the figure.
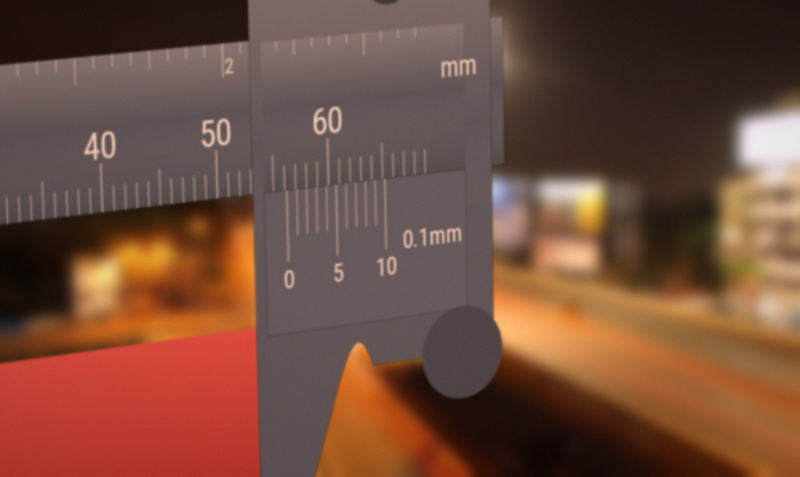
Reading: value=56.2 unit=mm
